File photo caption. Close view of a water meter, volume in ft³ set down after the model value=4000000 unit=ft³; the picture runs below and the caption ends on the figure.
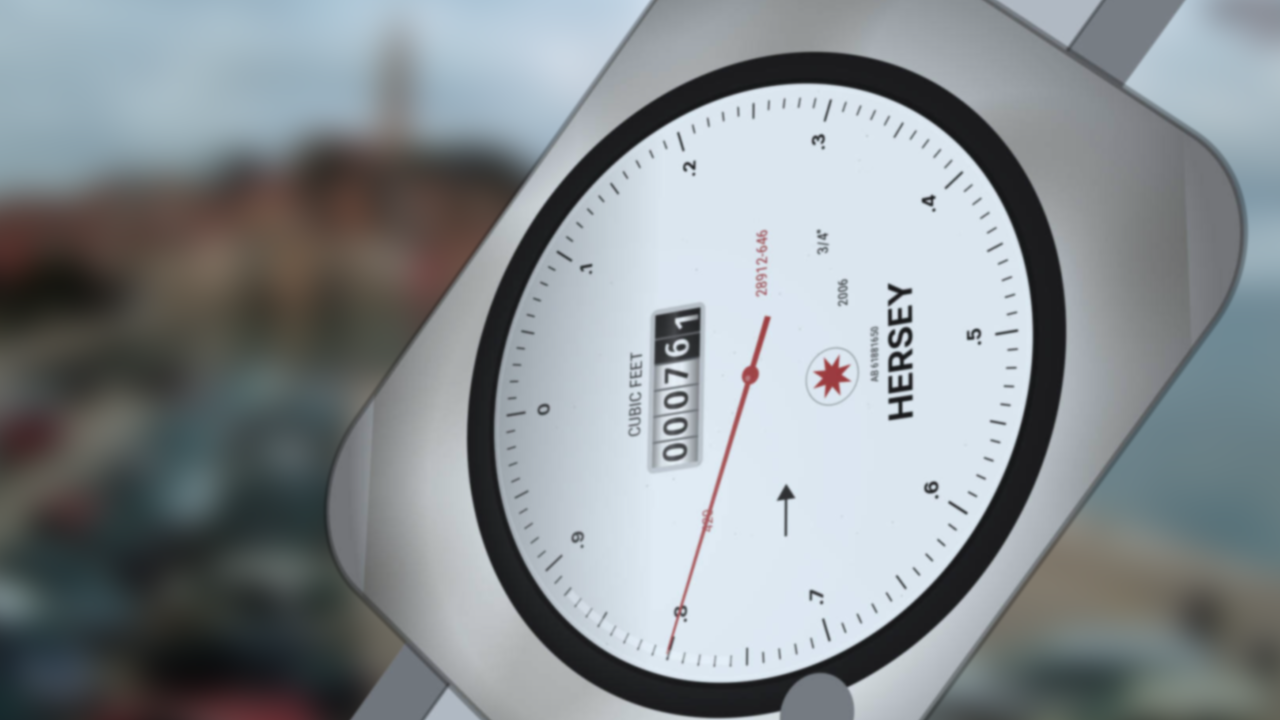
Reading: value=760.80 unit=ft³
